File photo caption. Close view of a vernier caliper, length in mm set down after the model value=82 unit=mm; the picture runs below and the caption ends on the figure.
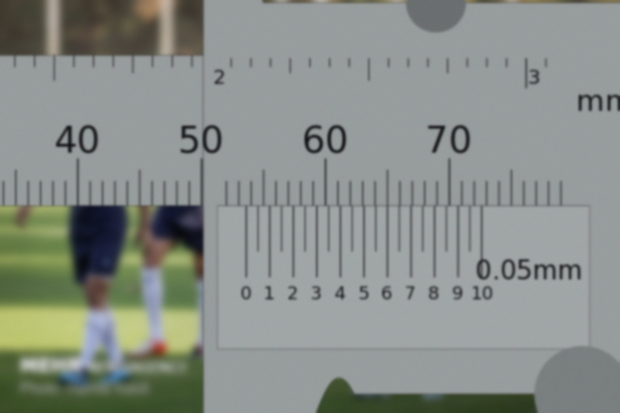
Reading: value=53.6 unit=mm
